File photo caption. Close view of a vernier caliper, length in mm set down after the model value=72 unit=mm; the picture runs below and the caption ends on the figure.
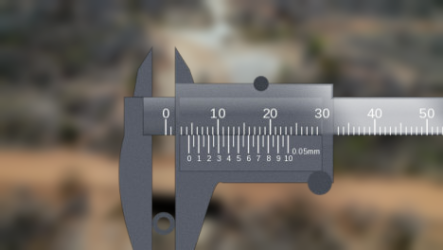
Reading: value=4.4 unit=mm
